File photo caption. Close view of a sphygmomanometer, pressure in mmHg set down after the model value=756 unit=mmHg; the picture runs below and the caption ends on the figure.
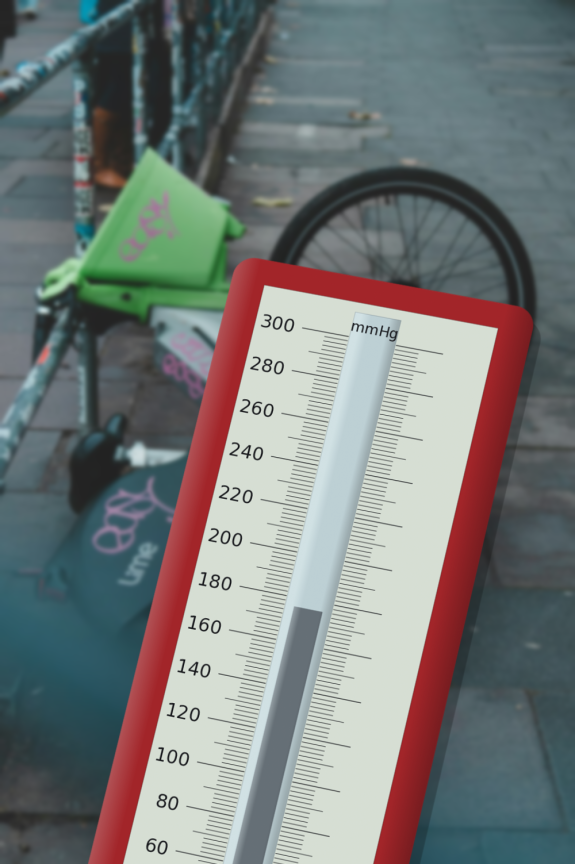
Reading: value=176 unit=mmHg
